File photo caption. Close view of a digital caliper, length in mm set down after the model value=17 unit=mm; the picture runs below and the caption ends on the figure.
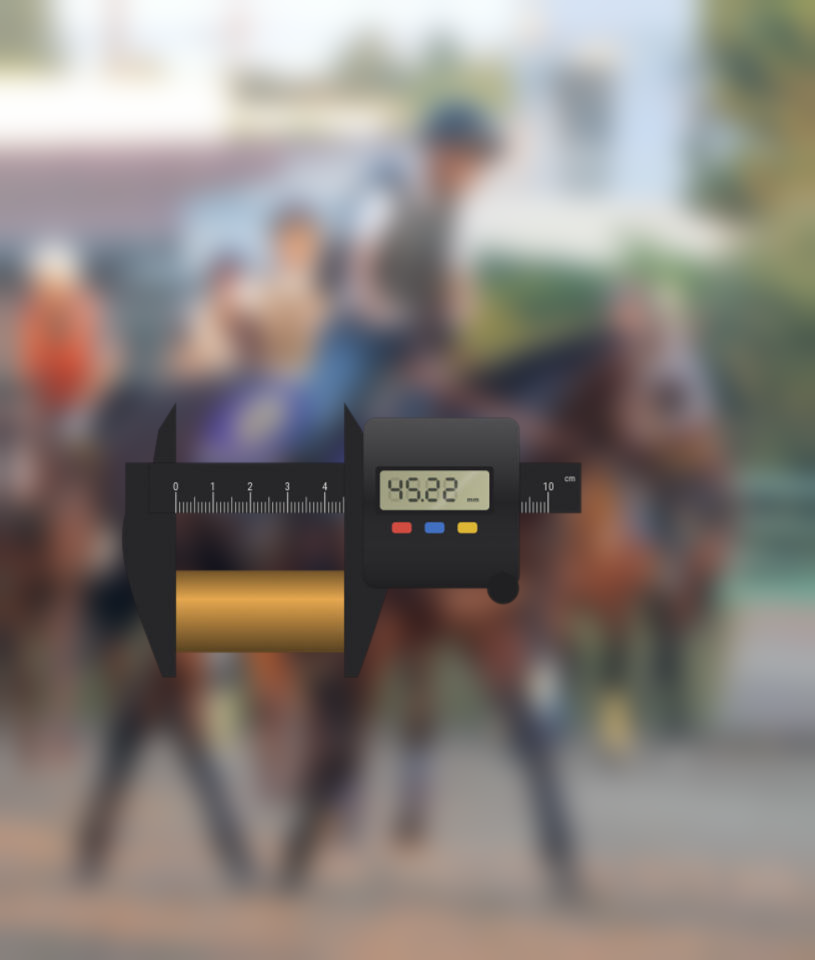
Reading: value=45.22 unit=mm
